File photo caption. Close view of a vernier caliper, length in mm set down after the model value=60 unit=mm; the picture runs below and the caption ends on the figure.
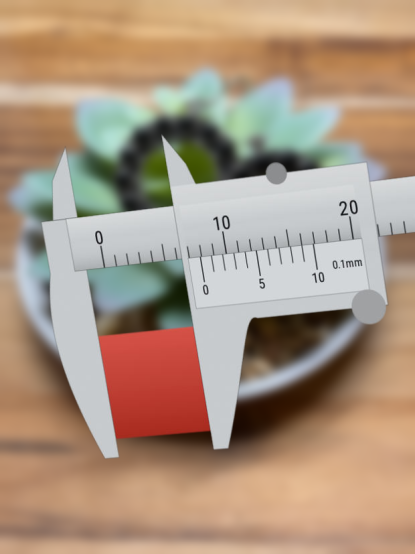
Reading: value=7.9 unit=mm
